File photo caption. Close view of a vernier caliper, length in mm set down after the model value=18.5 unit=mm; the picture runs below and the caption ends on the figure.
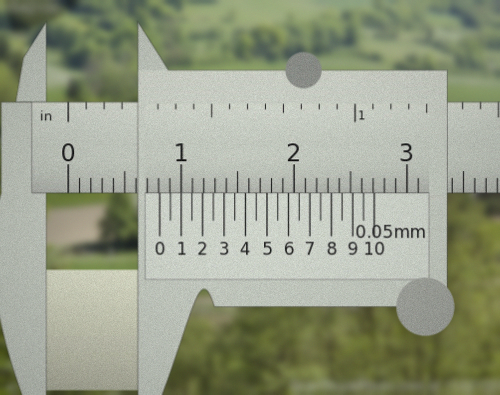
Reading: value=8.1 unit=mm
